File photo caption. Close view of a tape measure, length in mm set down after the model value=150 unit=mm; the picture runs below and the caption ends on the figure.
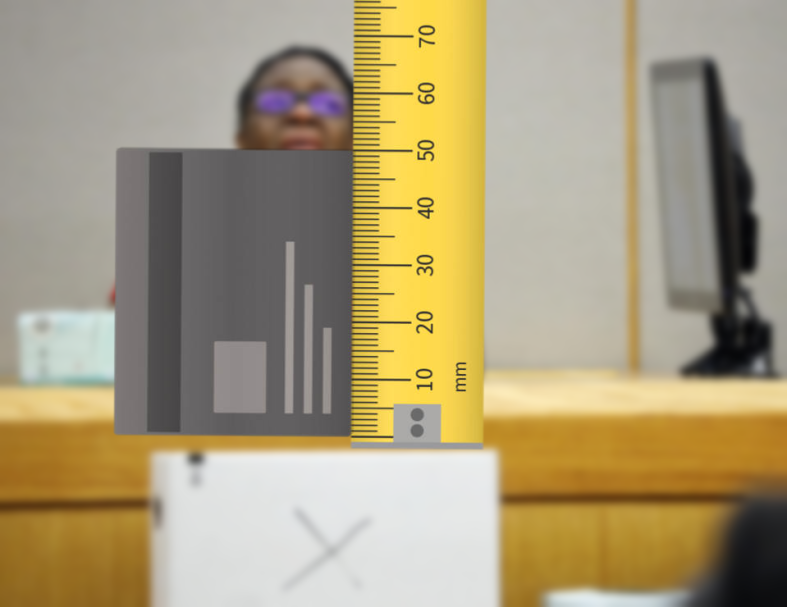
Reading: value=50 unit=mm
